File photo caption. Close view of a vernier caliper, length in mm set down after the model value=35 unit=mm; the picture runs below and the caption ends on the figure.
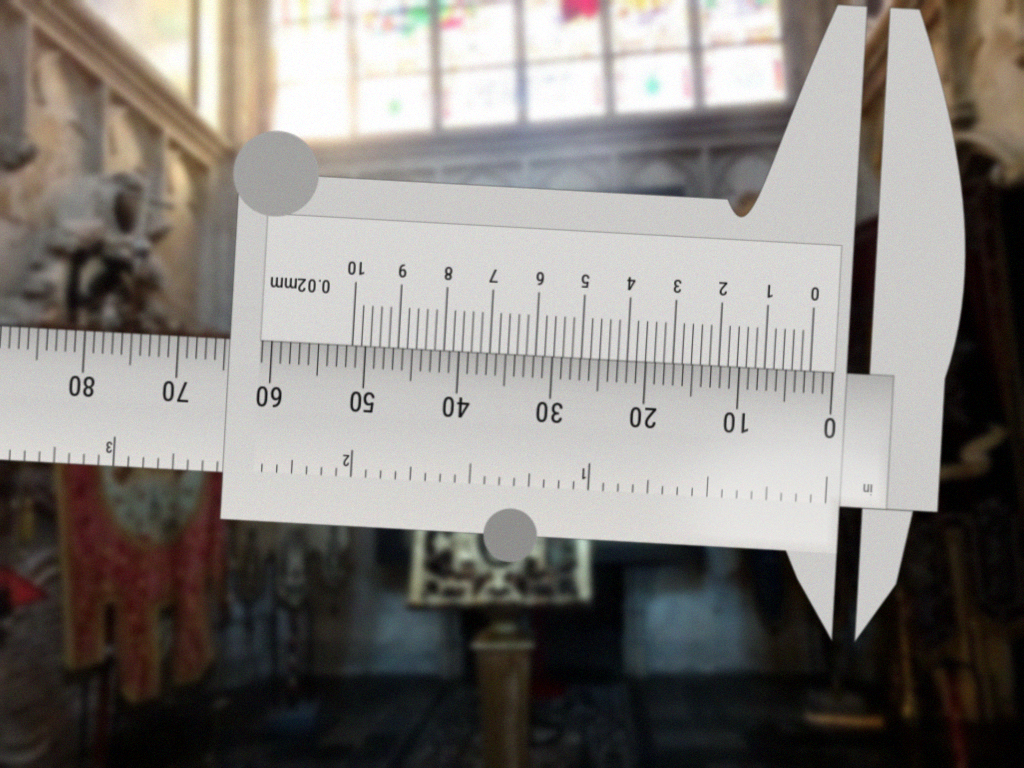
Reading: value=2.4 unit=mm
